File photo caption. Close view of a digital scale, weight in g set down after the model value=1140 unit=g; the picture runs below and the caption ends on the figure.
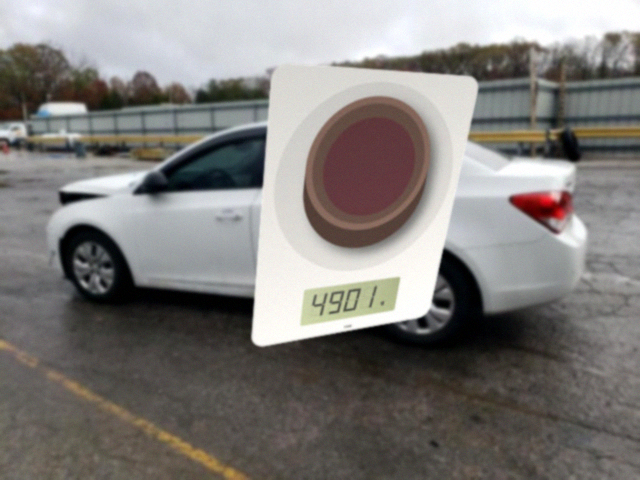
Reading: value=4901 unit=g
